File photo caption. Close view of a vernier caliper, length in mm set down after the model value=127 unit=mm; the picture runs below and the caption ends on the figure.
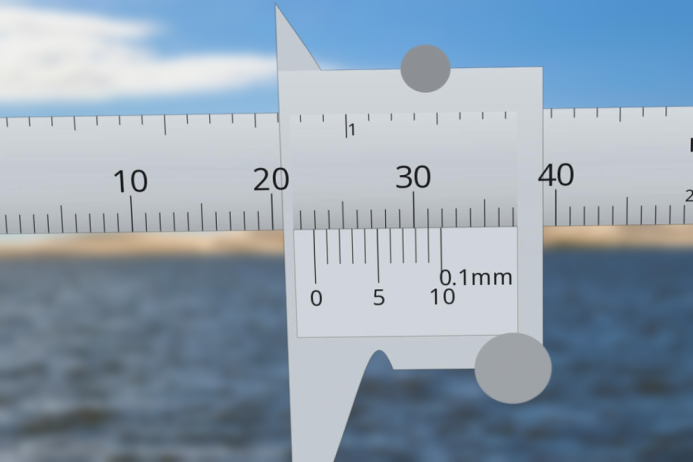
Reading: value=22.9 unit=mm
